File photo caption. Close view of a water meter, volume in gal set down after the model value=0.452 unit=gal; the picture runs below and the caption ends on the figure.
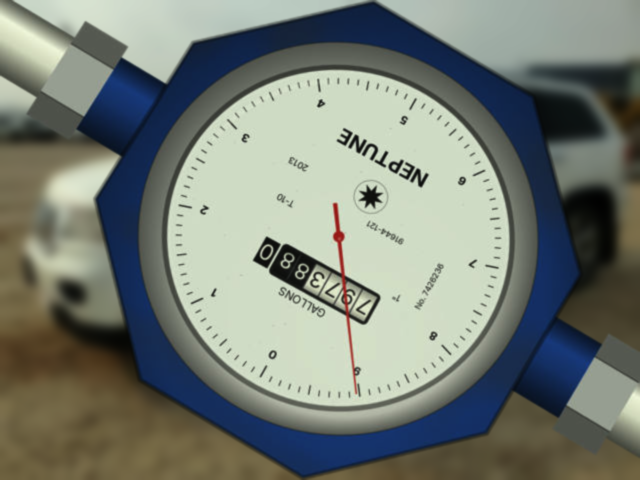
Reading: value=7973879.0 unit=gal
